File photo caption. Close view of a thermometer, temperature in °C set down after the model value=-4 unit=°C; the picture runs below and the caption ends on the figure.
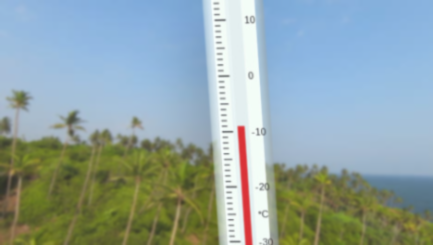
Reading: value=-9 unit=°C
